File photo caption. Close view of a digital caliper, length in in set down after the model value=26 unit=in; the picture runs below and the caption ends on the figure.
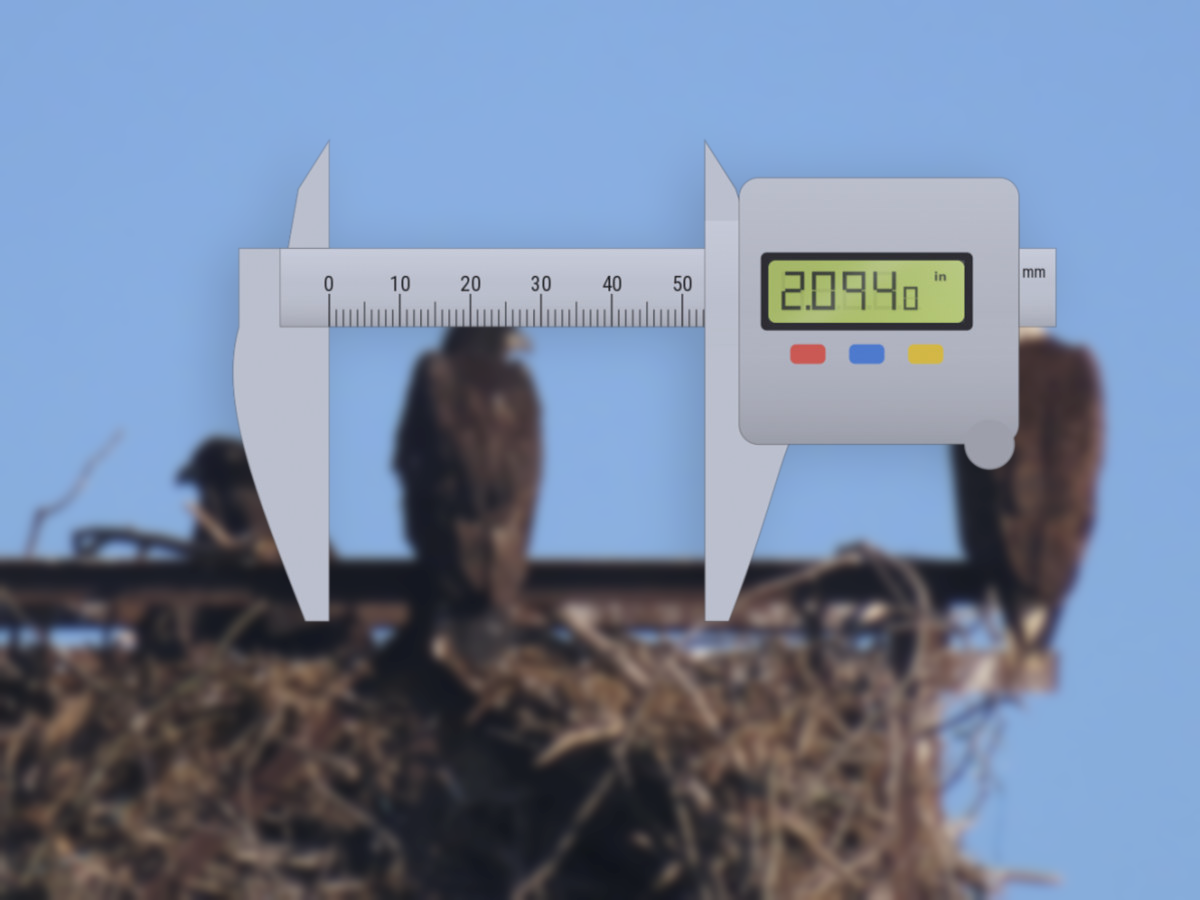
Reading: value=2.0940 unit=in
